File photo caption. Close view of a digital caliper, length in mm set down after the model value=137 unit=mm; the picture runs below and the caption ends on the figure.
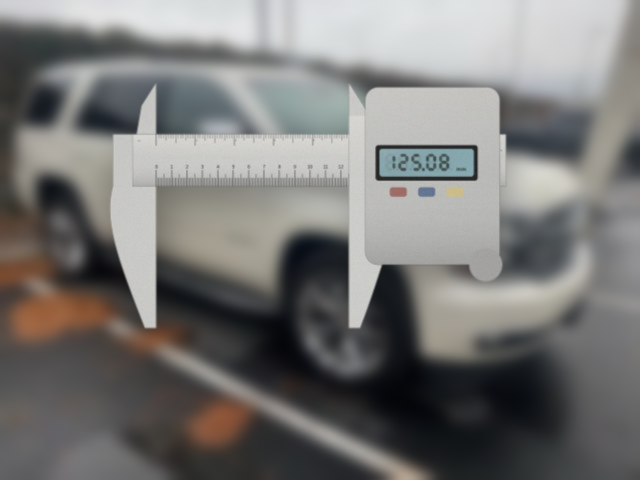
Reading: value=125.08 unit=mm
